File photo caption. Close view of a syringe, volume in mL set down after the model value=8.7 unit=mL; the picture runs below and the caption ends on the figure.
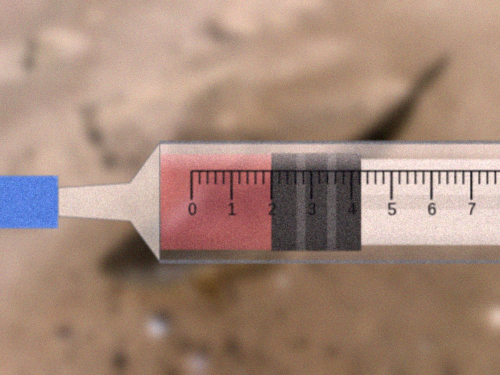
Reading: value=2 unit=mL
